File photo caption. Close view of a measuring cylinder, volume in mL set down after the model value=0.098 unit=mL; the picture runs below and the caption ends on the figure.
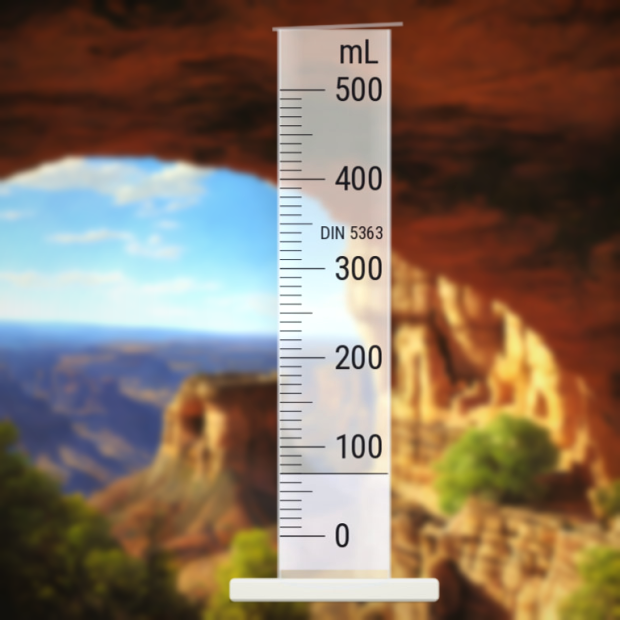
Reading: value=70 unit=mL
